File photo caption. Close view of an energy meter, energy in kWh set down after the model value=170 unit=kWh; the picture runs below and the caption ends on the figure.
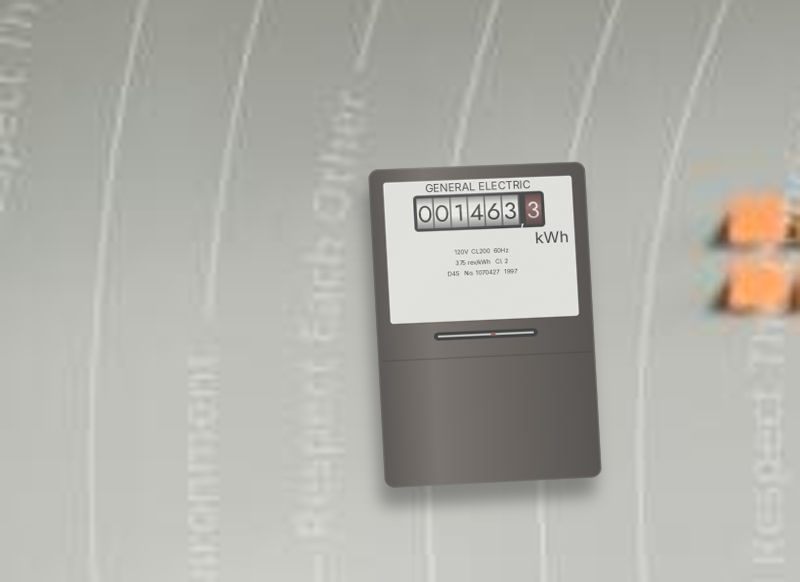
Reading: value=1463.3 unit=kWh
